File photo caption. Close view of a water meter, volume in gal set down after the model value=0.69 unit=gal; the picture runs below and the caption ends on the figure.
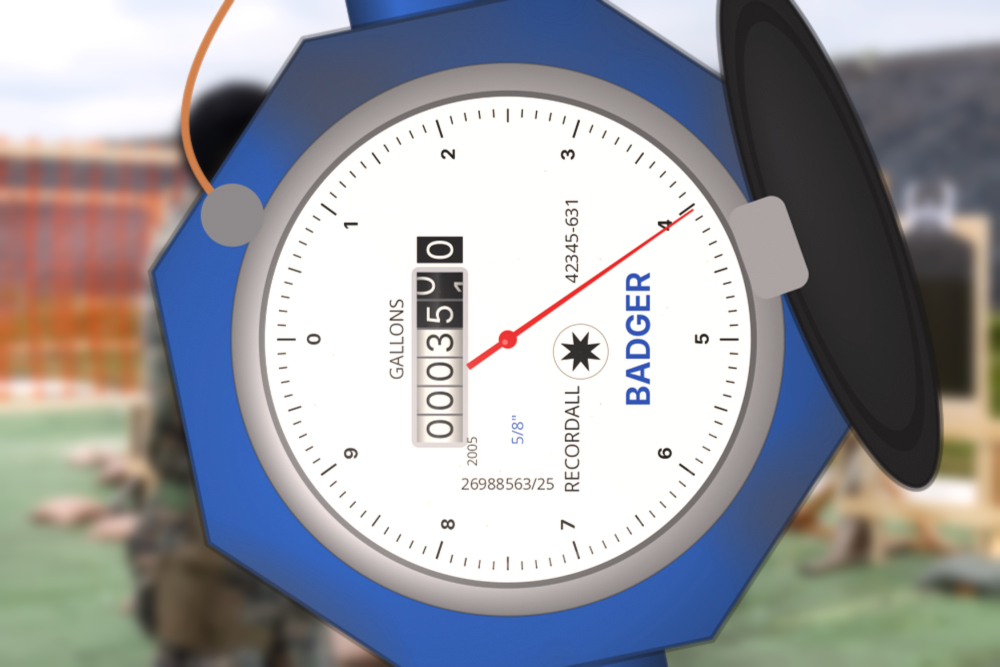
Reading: value=3504.0 unit=gal
